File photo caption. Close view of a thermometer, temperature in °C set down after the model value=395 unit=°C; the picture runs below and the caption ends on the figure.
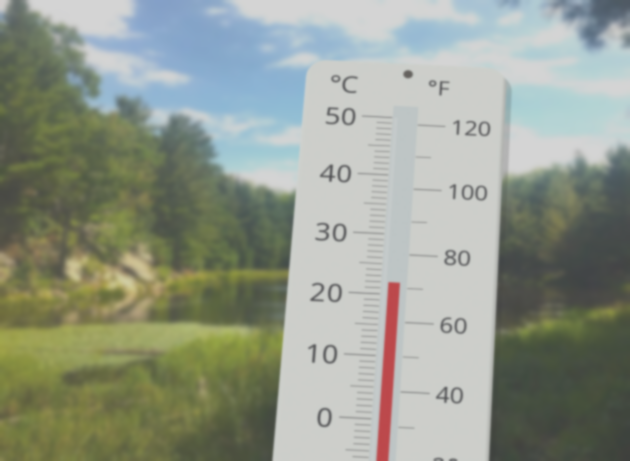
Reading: value=22 unit=°C
